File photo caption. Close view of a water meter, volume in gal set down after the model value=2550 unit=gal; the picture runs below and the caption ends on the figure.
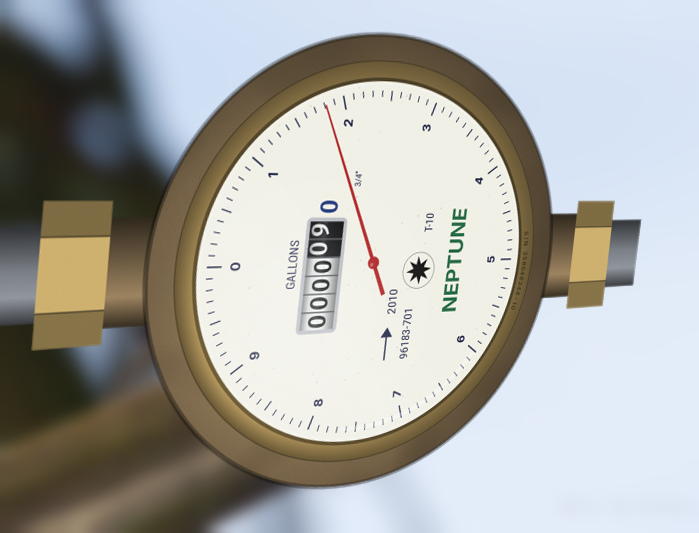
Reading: value=91.8 unit=gal
